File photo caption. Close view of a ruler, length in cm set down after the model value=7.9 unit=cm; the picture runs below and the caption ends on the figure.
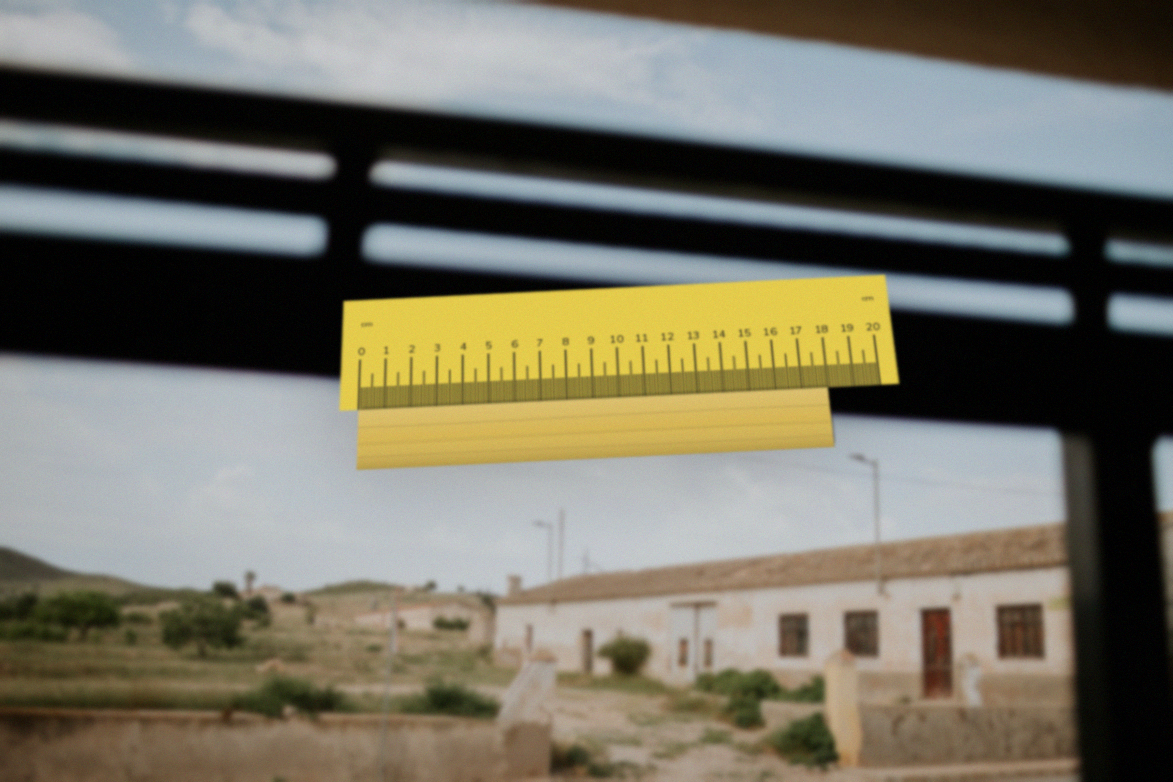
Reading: value=18 unit=cm
